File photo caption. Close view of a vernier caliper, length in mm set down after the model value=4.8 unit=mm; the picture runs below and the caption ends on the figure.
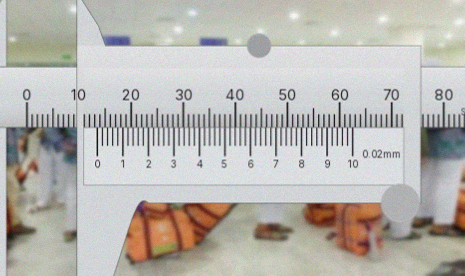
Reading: value=13.5 unit=mm
